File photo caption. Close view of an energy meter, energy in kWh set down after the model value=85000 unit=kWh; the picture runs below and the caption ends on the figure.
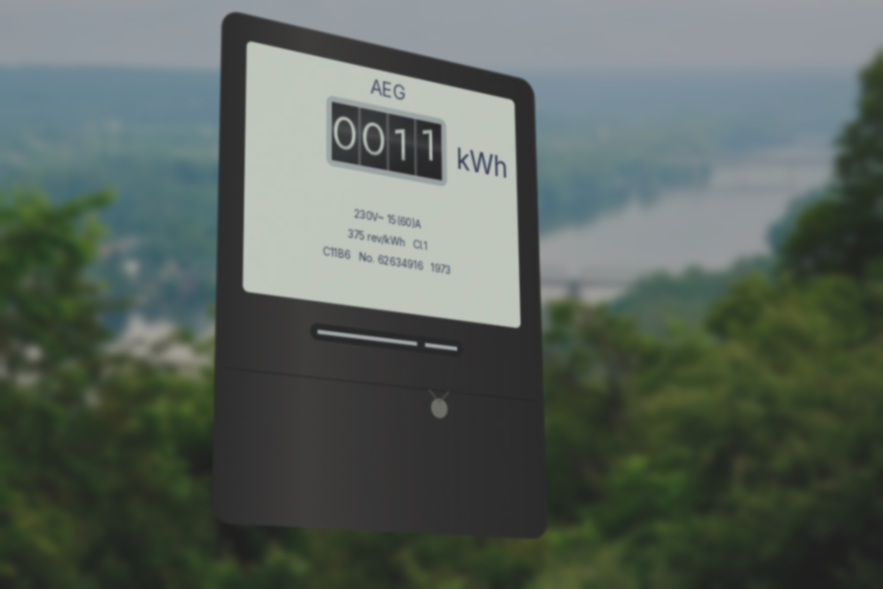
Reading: value=11 unit=kWh
